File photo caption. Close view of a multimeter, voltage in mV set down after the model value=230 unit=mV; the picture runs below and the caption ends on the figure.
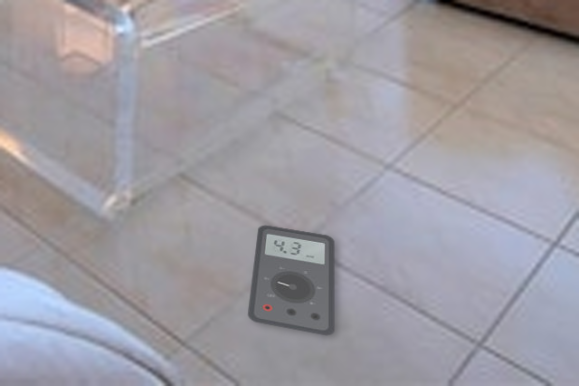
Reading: value=4.3 unit=mV
